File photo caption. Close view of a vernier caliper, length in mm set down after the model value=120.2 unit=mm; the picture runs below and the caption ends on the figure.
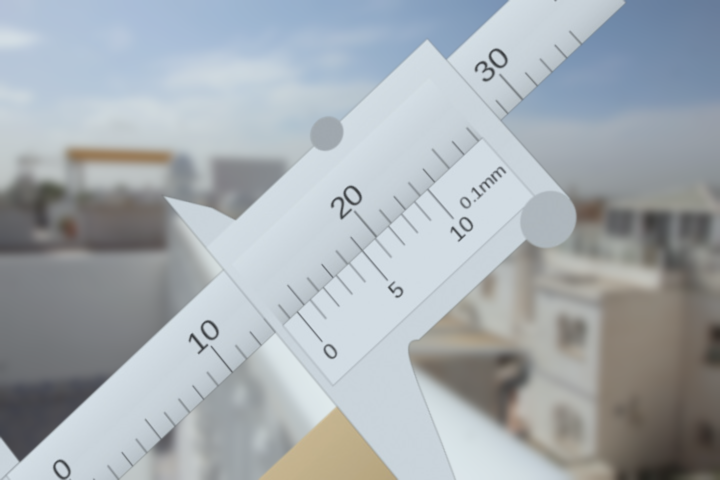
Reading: value=14.5 unit=mm
